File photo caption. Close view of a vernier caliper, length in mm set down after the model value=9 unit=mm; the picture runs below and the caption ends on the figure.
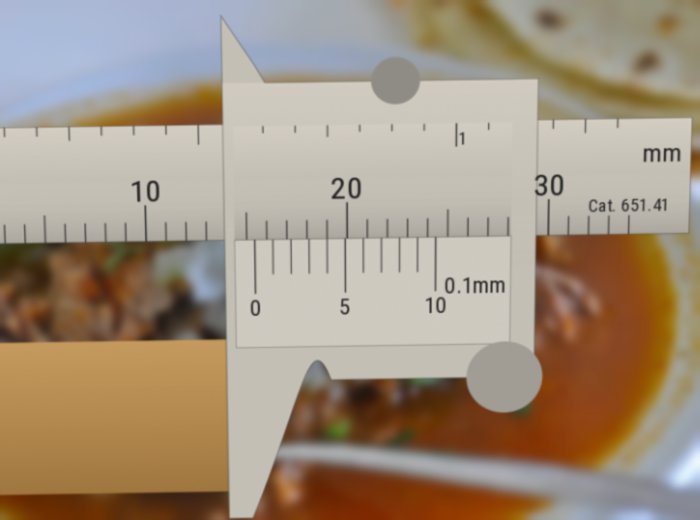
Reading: value=15.4 unit=mm
